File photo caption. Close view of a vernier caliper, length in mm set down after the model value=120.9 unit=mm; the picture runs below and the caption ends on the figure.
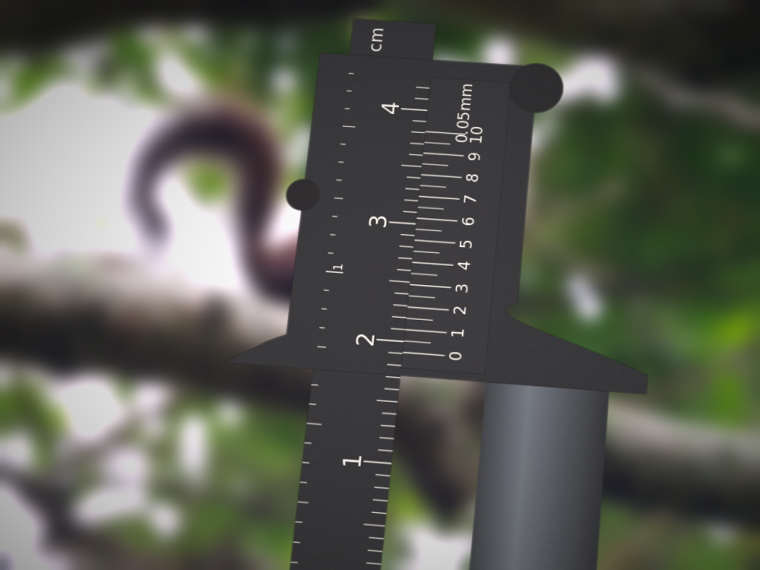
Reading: value=19.1 unit=mm
